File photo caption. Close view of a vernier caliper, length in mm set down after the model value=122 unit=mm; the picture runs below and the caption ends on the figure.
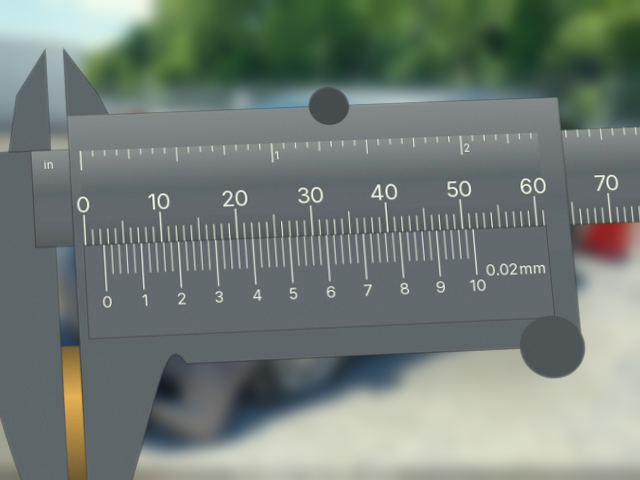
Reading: value=2.4 unit=mm
